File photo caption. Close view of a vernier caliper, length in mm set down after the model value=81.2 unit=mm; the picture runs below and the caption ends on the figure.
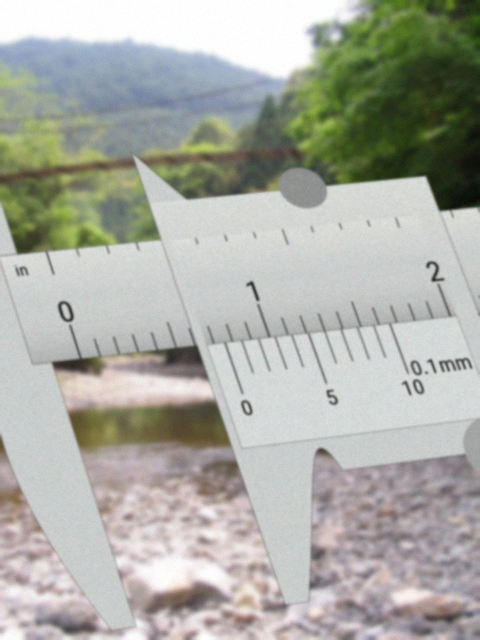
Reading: value=7.6 unit=mm
